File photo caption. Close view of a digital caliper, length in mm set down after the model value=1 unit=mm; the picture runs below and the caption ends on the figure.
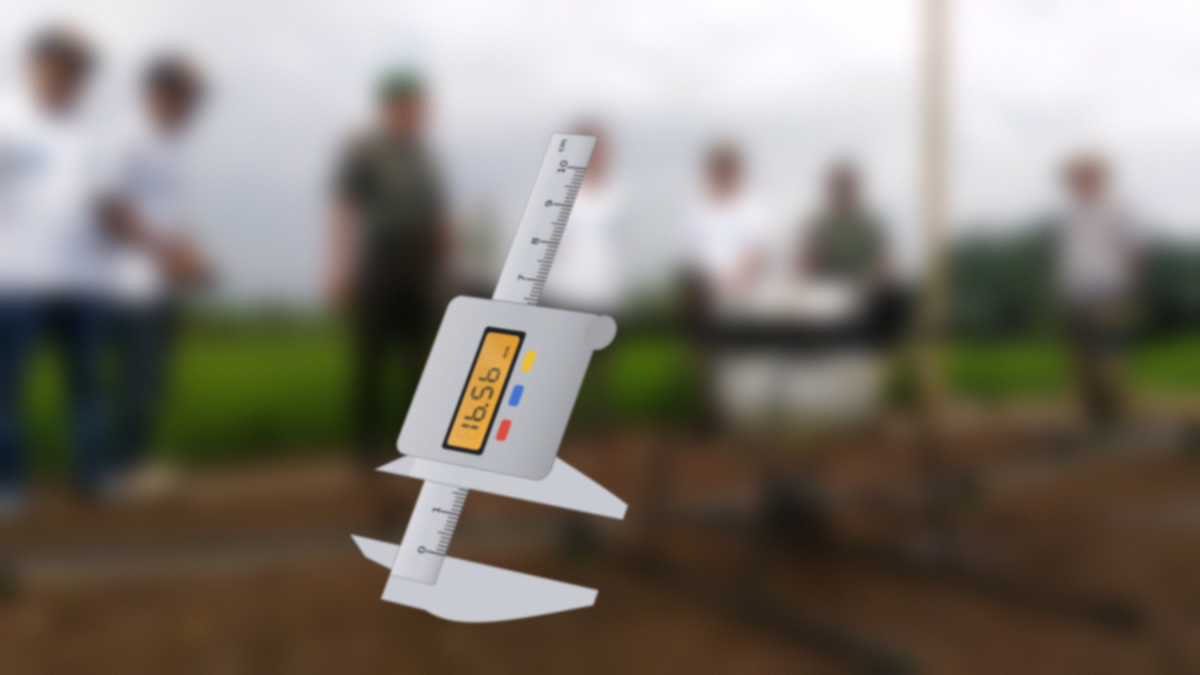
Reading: value=16.56 unit=mm
